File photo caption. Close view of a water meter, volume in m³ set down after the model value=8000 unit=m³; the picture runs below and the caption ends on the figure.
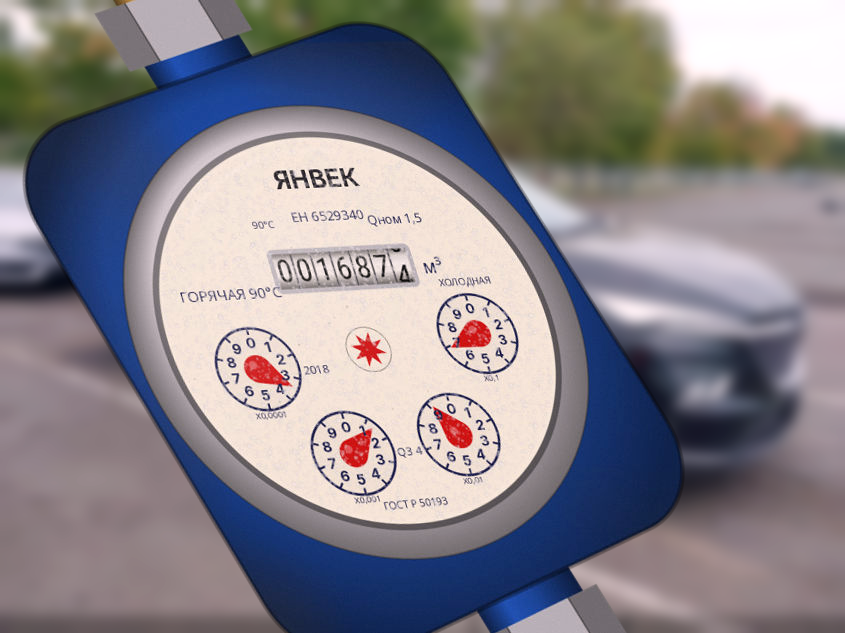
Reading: value=16873.6913 unit=m³
